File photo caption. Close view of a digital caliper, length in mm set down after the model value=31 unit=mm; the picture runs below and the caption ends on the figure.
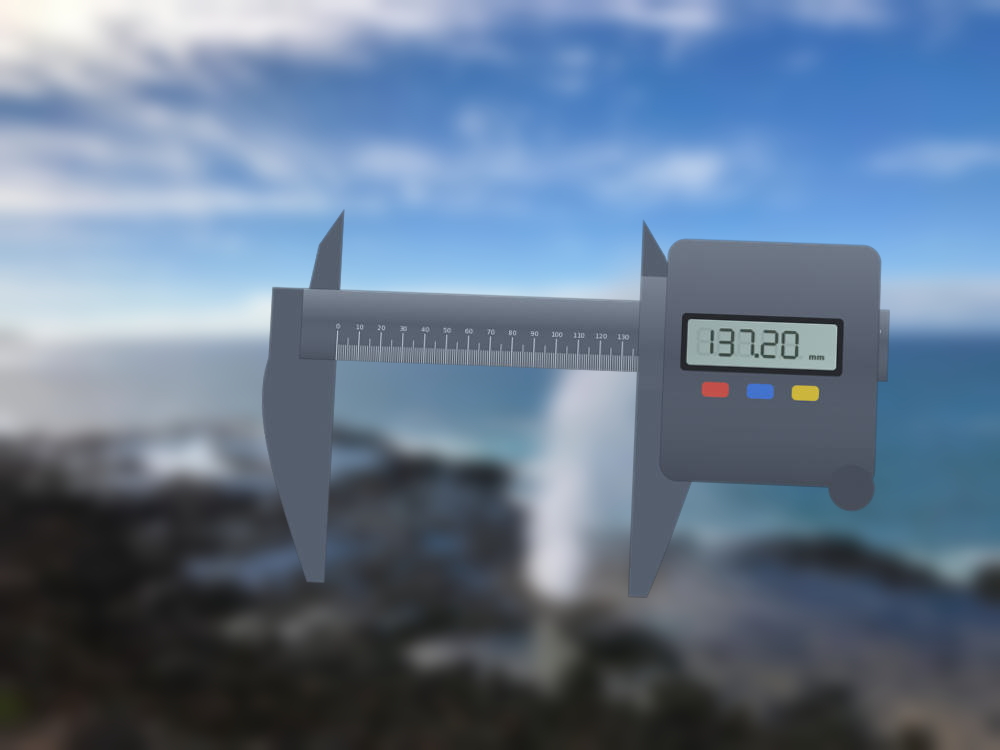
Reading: value=137.20 unit=mm
